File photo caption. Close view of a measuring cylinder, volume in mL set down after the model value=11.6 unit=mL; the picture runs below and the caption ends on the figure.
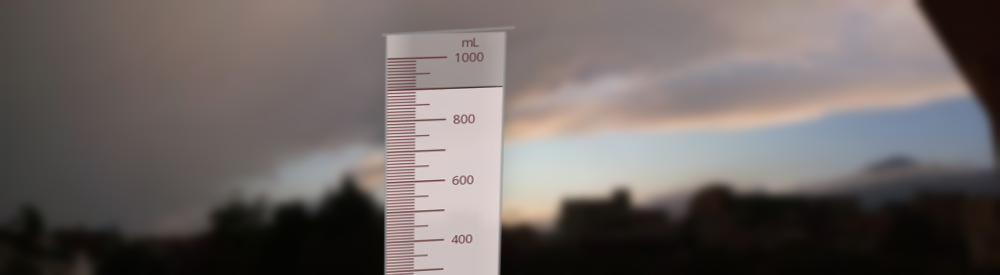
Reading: value=900 unit=mL
